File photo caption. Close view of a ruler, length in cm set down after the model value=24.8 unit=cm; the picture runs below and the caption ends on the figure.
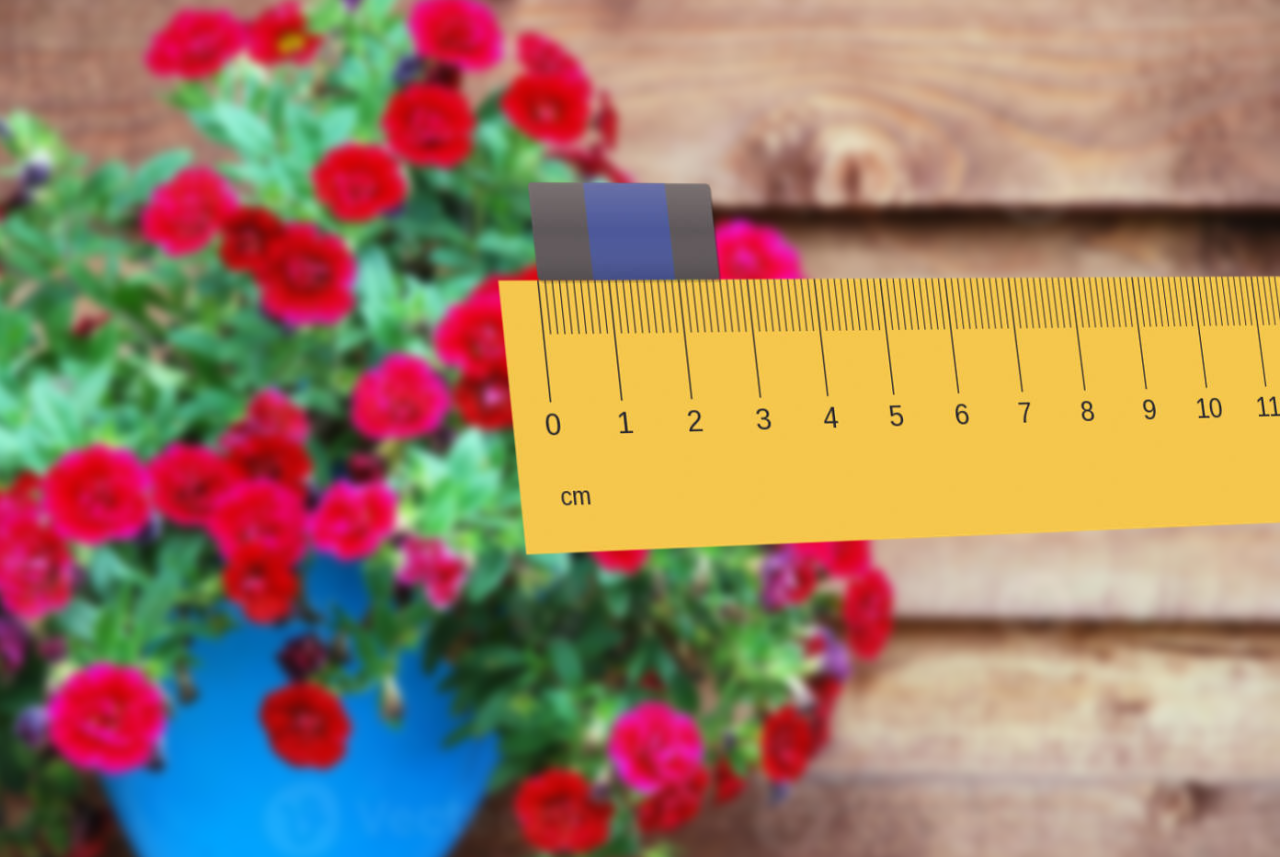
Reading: value=2.6 unit=cm
